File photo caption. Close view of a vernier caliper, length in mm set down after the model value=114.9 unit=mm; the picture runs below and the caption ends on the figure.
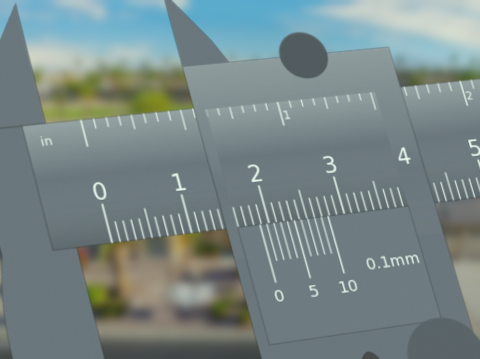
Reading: value=18.8 unit=mm
